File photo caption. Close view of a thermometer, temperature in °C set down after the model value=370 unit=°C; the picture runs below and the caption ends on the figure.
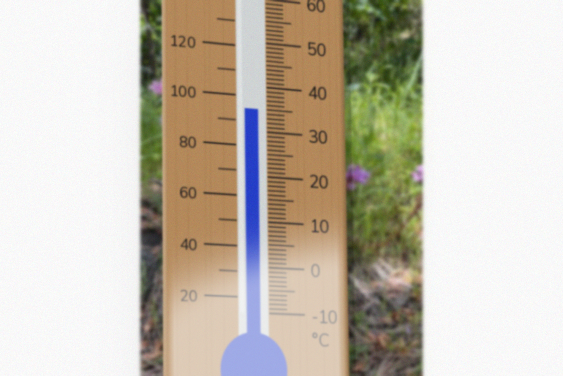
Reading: value=35 unit=°C
